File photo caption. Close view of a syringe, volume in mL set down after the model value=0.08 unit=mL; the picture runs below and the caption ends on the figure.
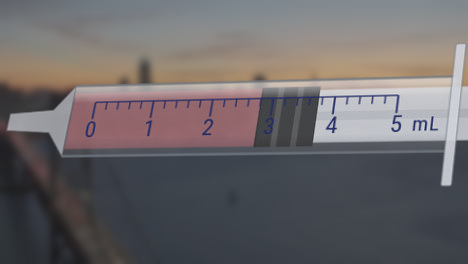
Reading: value=2.8 unit=mL
